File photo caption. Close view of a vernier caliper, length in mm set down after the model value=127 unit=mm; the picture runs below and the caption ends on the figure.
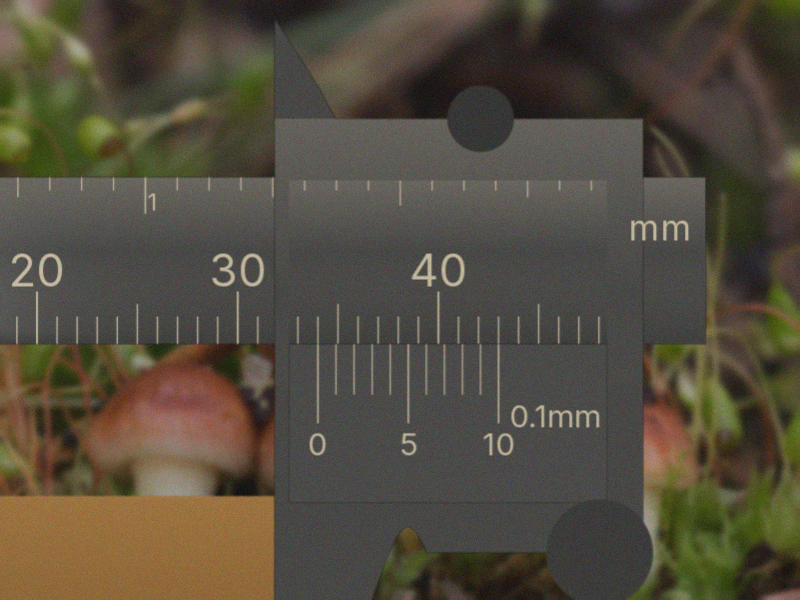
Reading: value=34.0 unit=mm
